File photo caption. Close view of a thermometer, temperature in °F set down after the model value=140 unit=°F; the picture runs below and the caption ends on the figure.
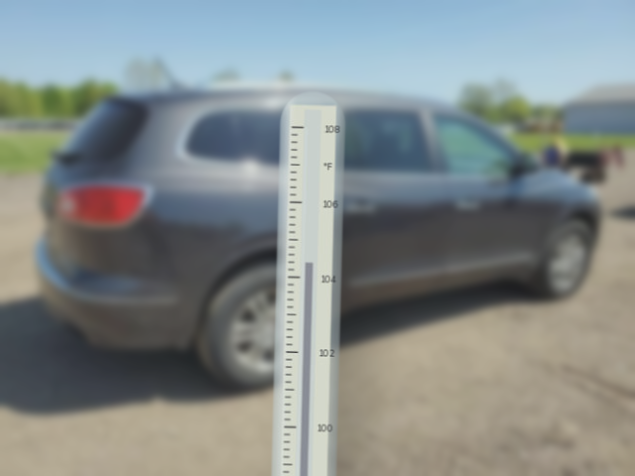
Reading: value=104.4 unit=°F
